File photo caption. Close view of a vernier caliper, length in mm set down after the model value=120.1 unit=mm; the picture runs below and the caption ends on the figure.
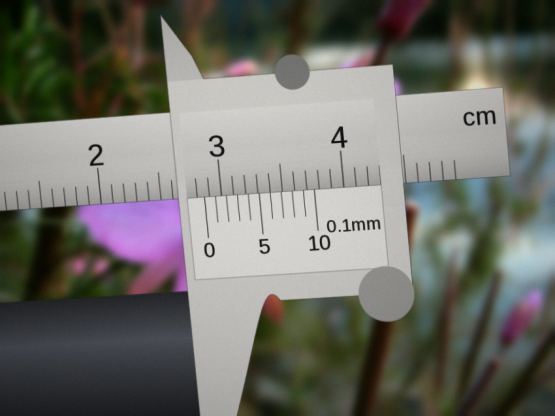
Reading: value=28.6 unit=mm
